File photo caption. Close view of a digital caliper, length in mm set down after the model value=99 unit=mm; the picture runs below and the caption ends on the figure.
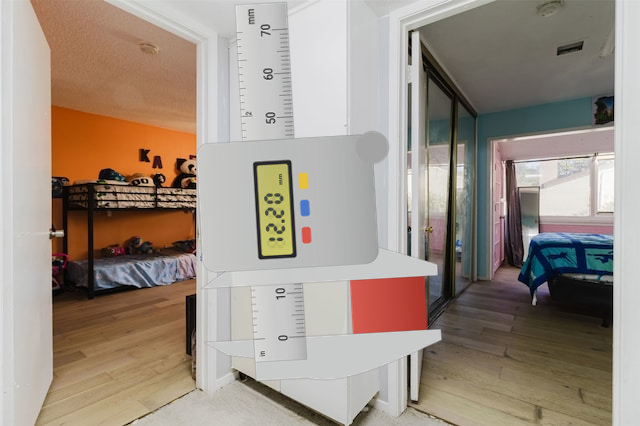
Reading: value=12.20 unit=mm
